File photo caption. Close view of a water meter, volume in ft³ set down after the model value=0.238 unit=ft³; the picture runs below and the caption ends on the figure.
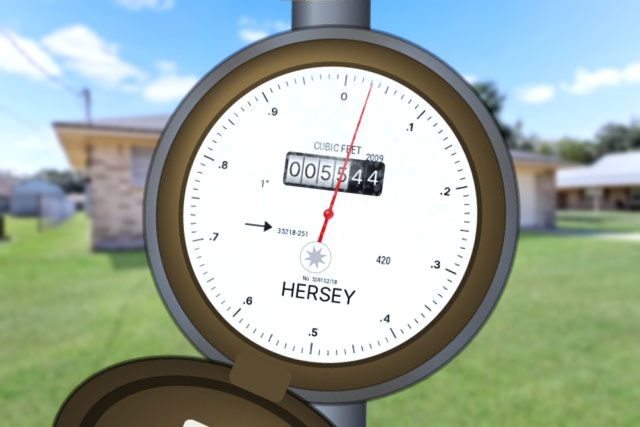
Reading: value=5544.03 unit=ft³
